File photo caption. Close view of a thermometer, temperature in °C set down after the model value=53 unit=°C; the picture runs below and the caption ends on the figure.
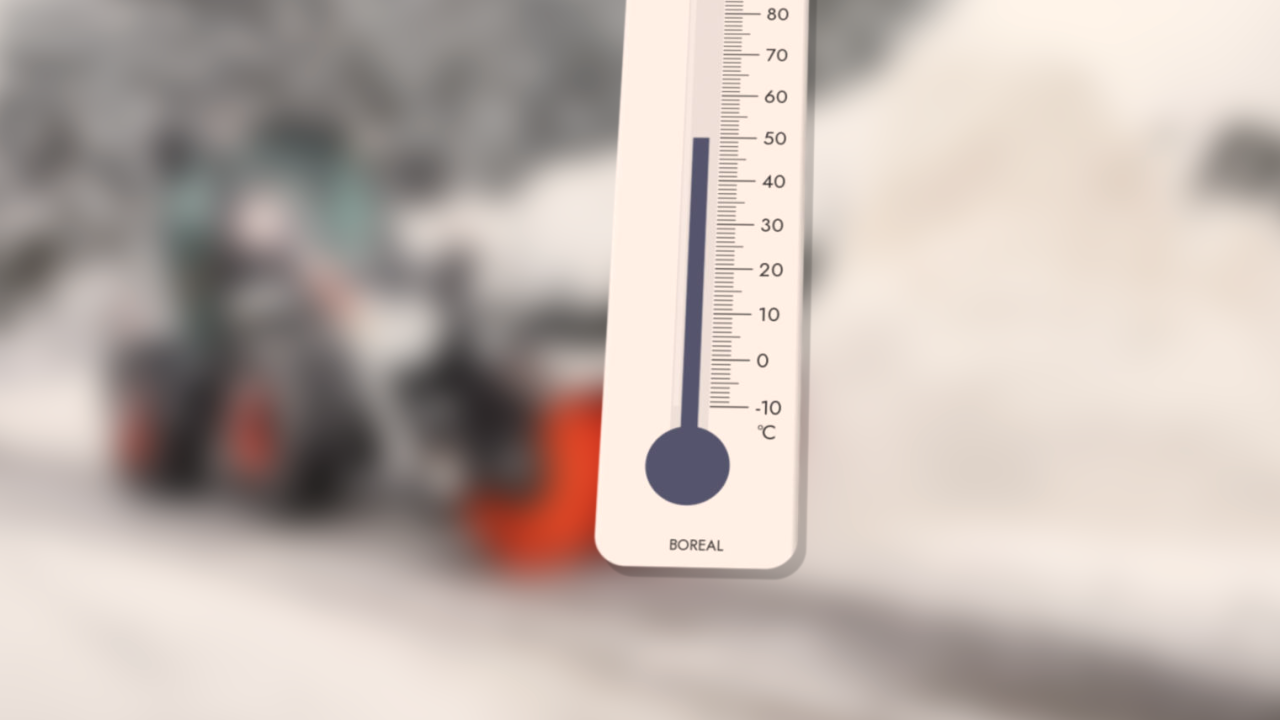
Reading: value=50 unit=°C
